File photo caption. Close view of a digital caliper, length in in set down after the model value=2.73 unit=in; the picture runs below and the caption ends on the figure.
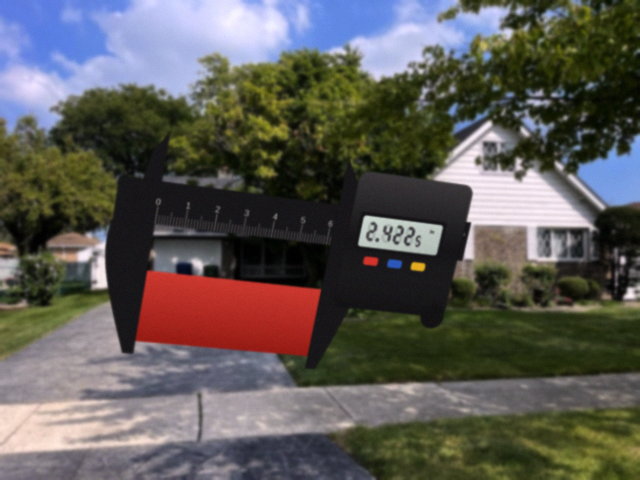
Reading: value=2.4225 unit=in
